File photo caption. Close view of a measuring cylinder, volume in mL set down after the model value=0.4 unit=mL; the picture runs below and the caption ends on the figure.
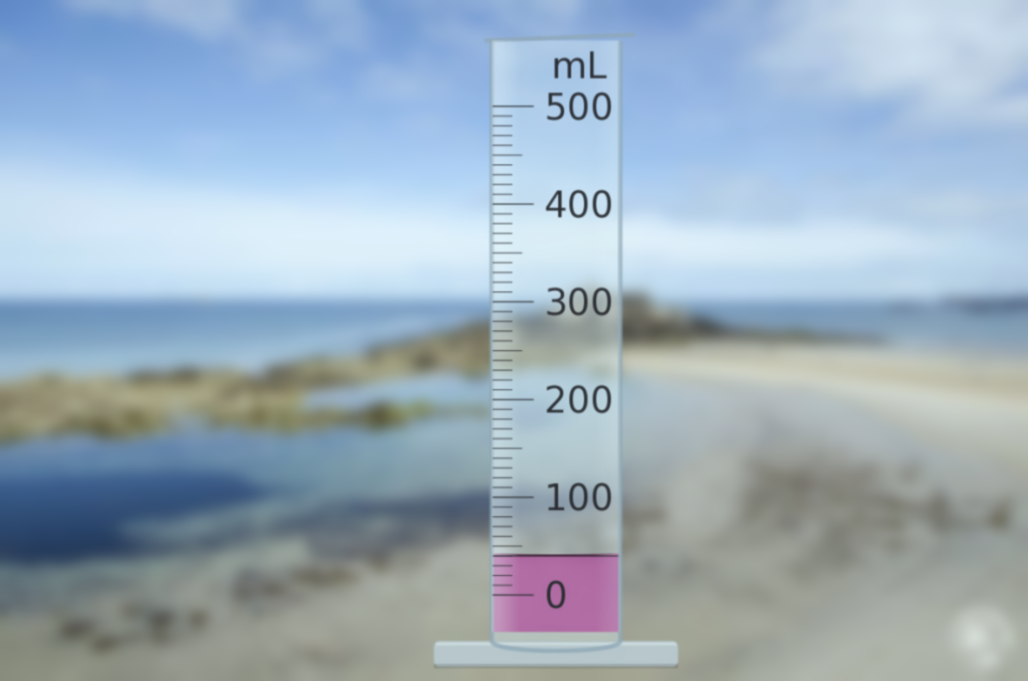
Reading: value=40 unit=mL
